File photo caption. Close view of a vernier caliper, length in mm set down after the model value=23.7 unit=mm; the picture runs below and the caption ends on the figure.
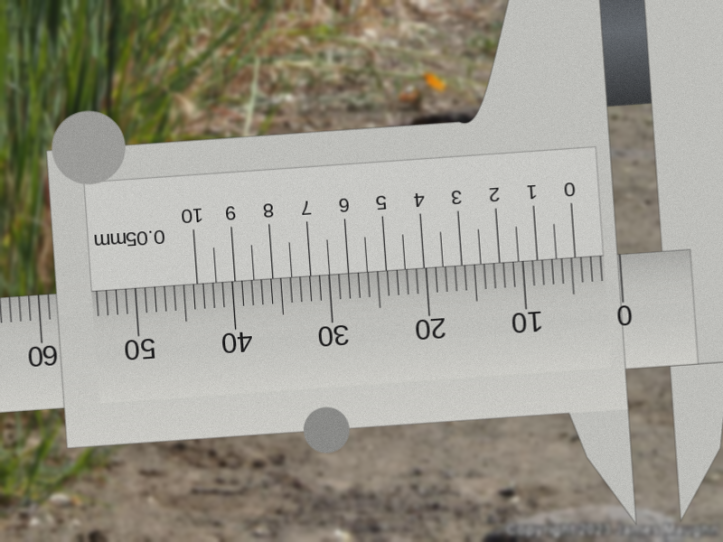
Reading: value=4.6 unit=mm
